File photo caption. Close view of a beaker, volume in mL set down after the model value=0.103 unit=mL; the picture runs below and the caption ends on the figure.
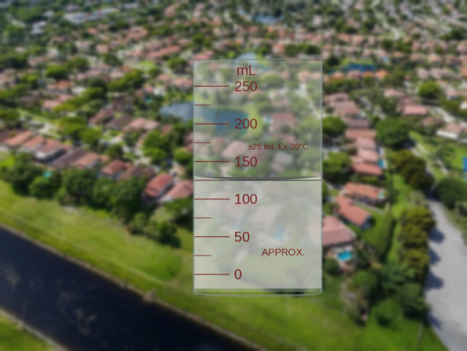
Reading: value=125 unit=mL
